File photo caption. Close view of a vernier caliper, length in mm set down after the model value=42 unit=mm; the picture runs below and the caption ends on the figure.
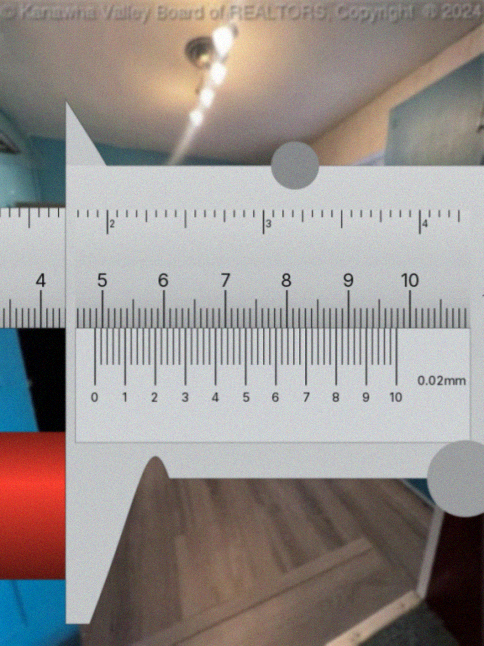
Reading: value=48.8 unit=mm
